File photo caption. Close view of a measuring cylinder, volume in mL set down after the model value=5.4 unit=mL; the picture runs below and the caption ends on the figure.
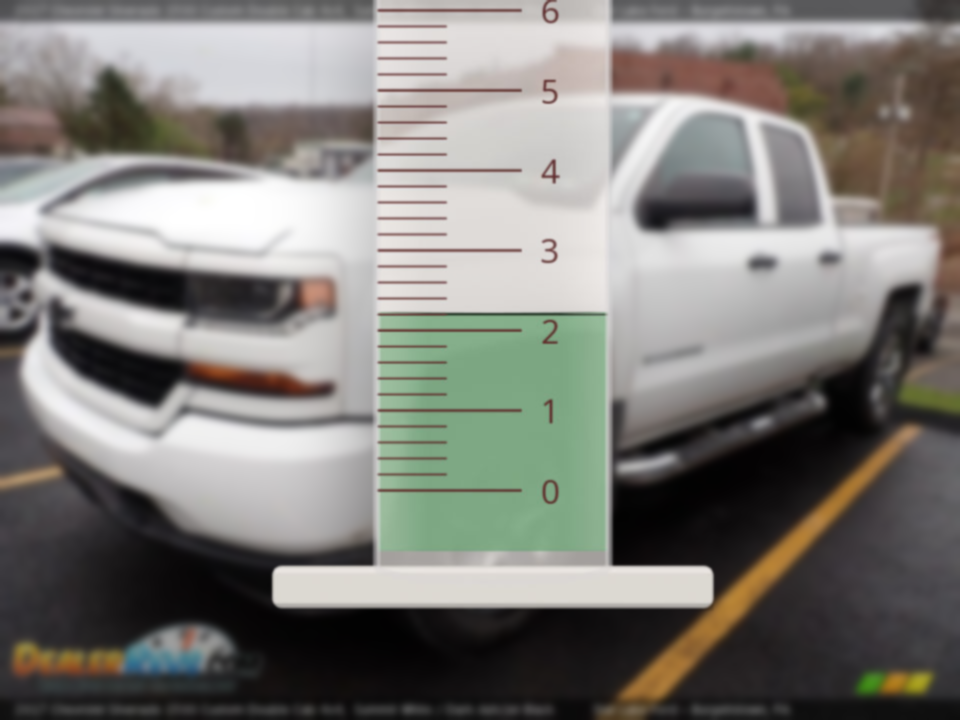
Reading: value=2.2 unit=mL
